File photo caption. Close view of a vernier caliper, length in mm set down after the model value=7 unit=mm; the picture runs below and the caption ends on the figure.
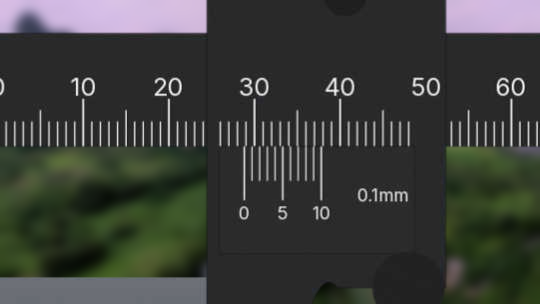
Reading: value=28.8 unit=mm
